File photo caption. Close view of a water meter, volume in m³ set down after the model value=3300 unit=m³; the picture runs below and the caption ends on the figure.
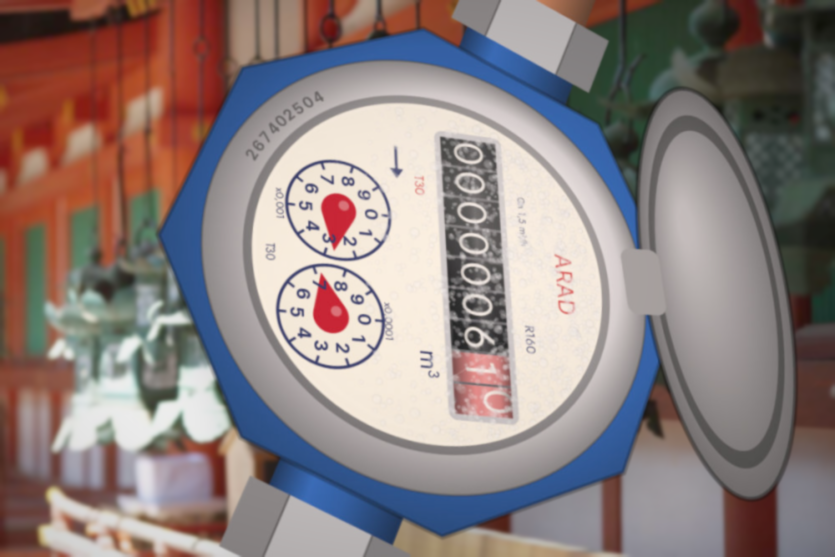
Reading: value=6.1027 unit=m³
